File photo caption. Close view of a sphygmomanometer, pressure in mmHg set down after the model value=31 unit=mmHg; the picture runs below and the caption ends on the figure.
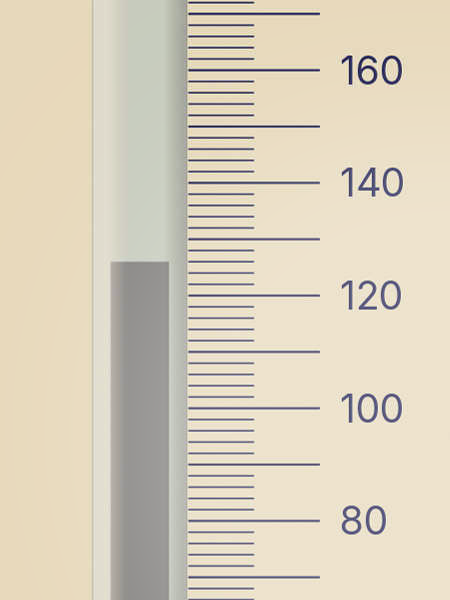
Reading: value=126 unit=mmHg
